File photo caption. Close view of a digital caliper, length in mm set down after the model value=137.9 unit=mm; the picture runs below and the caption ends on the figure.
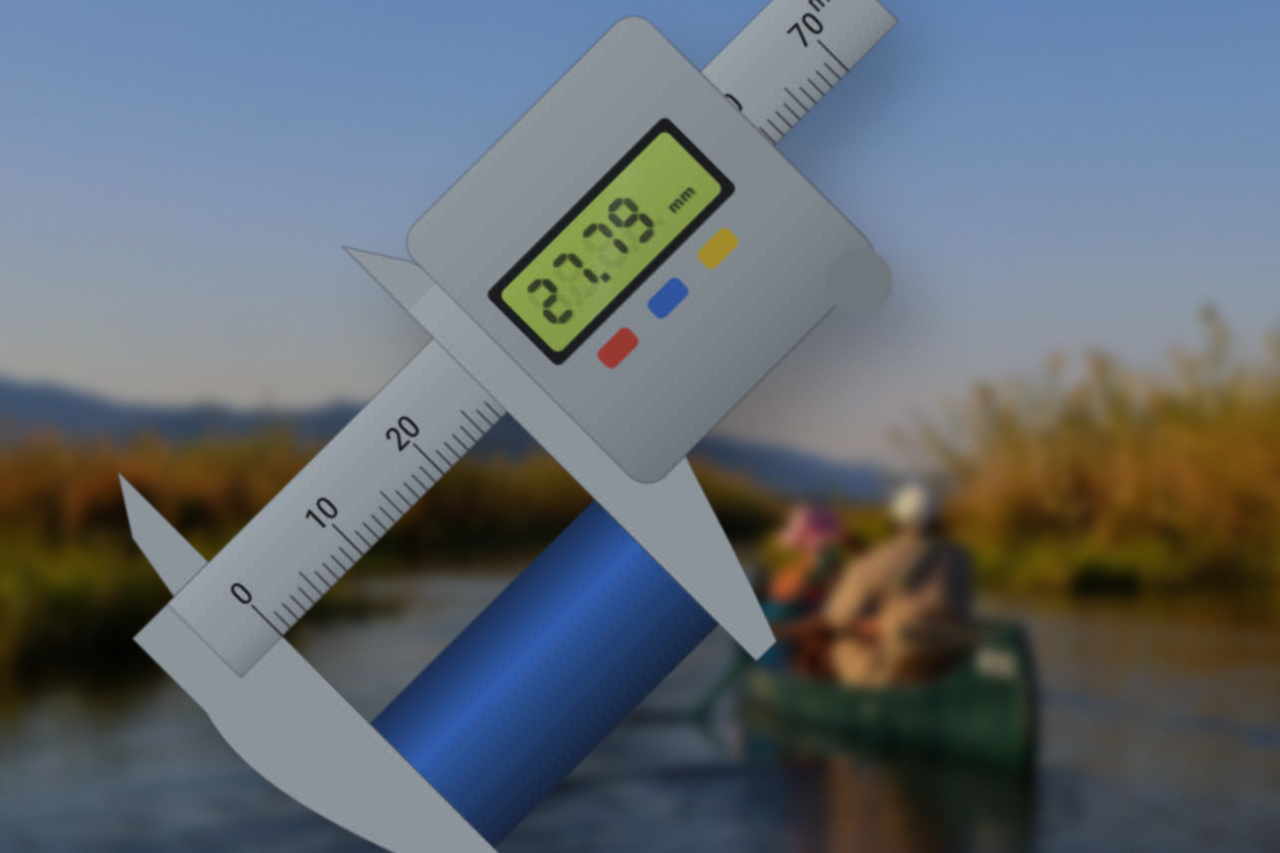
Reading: value=27.79 unit=mm
